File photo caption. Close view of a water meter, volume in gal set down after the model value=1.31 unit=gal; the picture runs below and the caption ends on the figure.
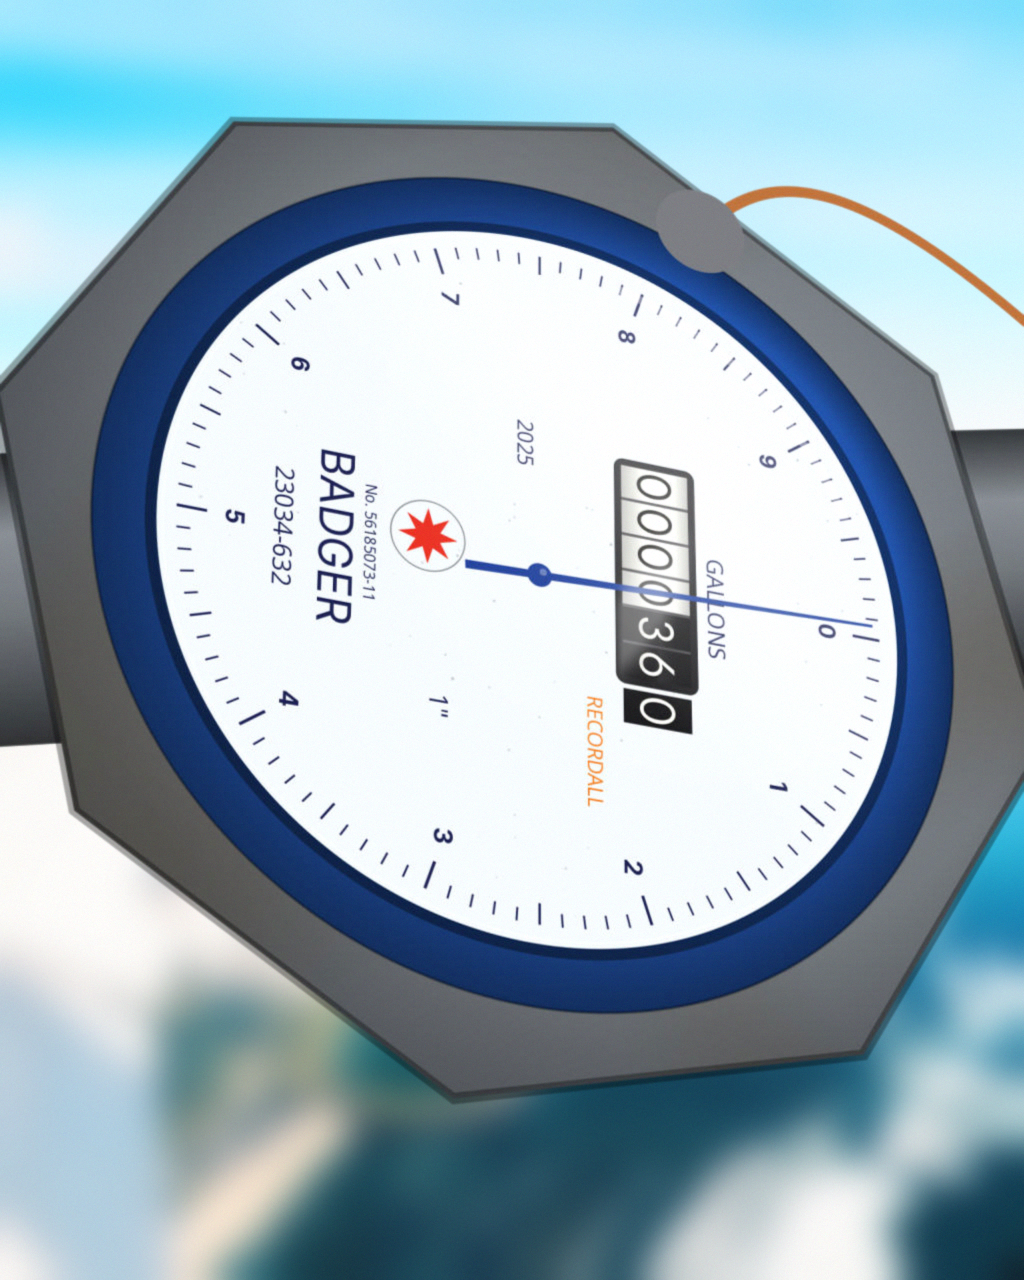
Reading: value=359.9 unit=gal
